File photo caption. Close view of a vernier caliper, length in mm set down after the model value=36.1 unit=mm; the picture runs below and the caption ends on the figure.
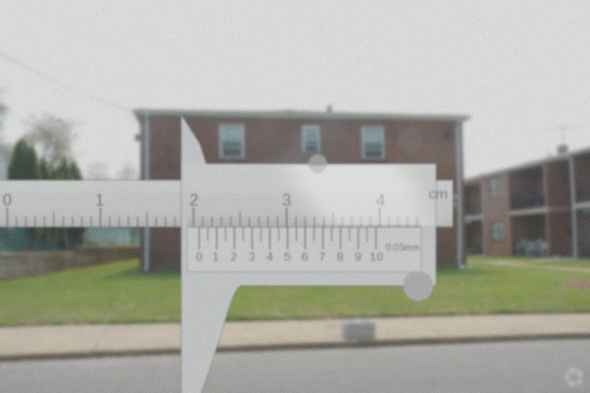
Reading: value=20.6 unit=mm
